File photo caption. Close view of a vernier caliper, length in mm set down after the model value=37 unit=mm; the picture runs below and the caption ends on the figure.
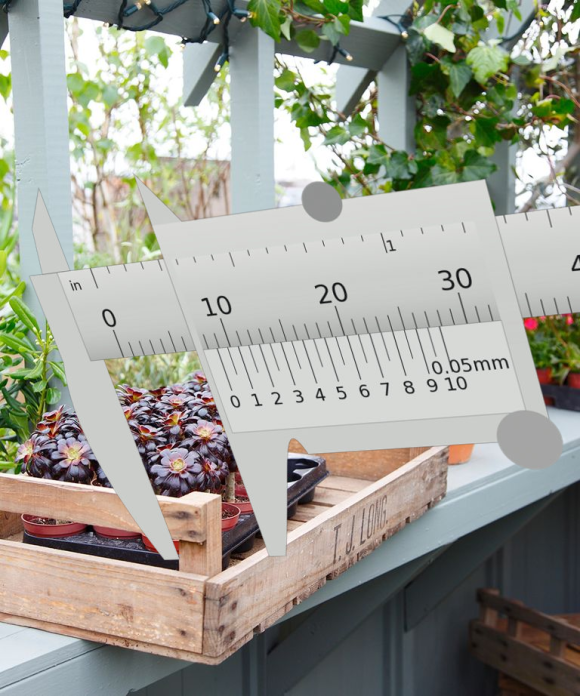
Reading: value=8.8 unit=mm
